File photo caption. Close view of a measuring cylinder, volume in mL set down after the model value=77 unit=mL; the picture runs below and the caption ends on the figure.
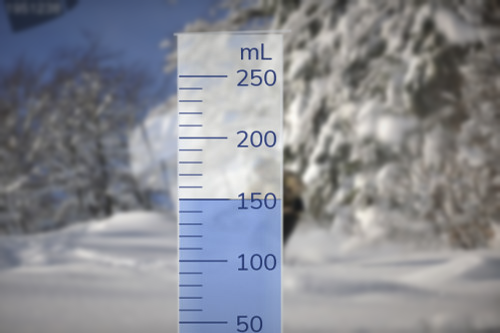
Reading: value=150 unit=mL
